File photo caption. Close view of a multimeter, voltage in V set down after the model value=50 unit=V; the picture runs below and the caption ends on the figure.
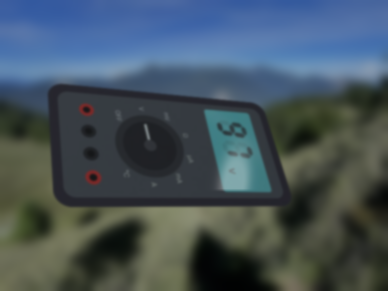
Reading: value=97 unit=V
